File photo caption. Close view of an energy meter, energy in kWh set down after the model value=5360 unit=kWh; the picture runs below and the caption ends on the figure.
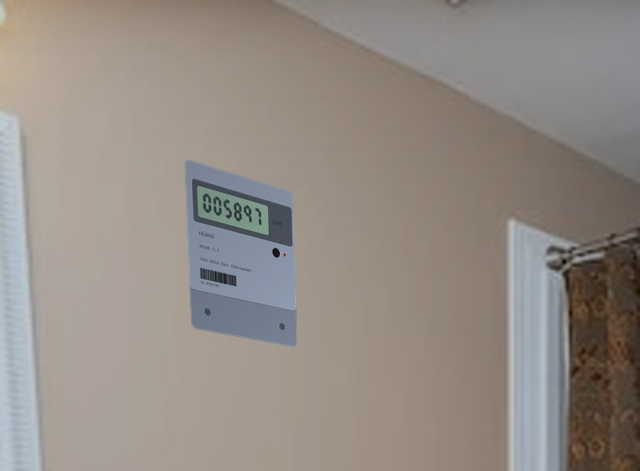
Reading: value=5897 unit=kWh
